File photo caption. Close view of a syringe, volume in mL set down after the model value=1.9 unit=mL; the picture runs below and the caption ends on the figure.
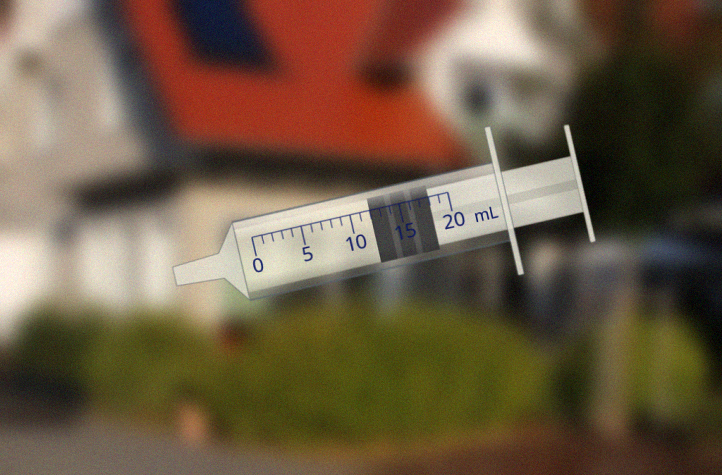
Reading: value=12 unit=mL
